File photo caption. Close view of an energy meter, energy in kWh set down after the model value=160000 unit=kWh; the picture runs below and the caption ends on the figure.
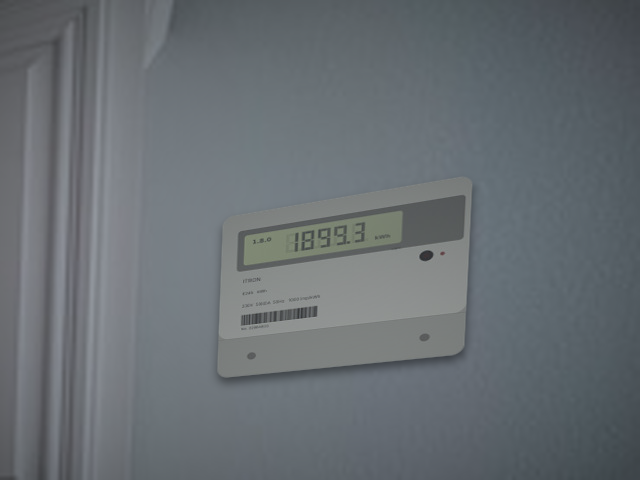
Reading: value=1899.3 unit=kWh
